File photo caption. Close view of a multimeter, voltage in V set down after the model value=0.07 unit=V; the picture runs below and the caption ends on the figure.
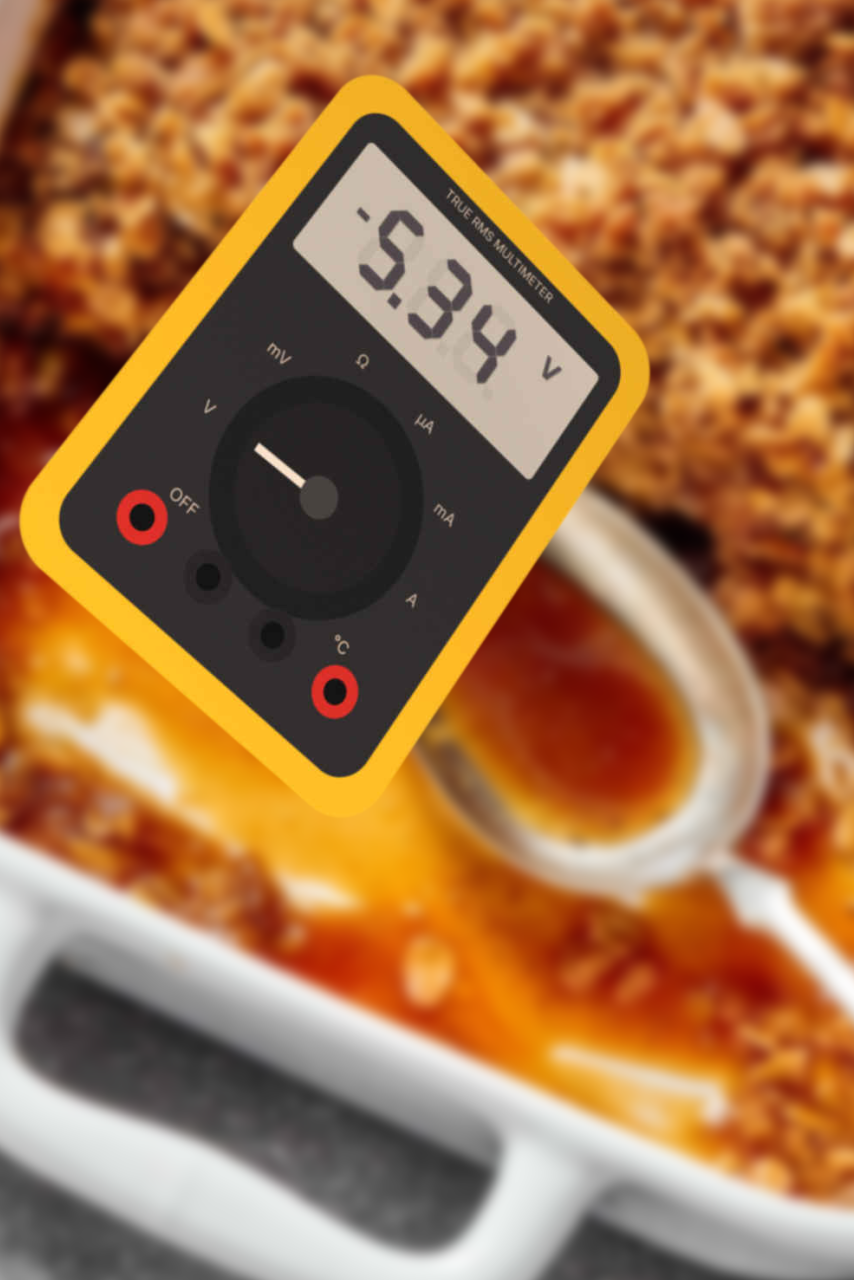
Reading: value=-5.34 unit=V
